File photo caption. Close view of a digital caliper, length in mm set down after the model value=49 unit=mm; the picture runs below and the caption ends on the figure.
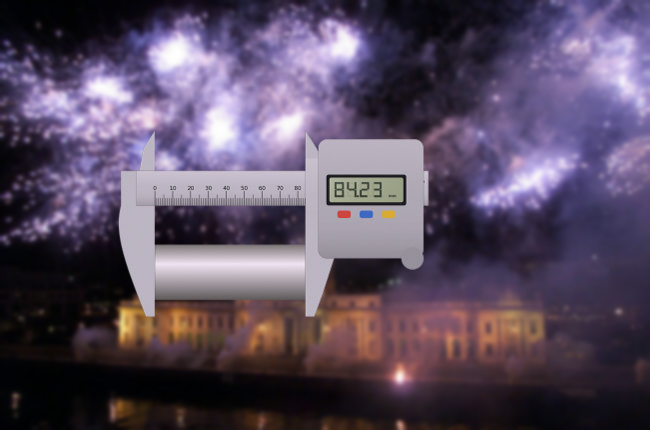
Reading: value=84.23 unit=mm
